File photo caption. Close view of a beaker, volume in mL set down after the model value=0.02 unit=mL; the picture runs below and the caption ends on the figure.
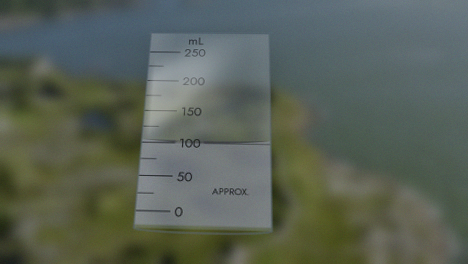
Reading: value=100 unit=mL
